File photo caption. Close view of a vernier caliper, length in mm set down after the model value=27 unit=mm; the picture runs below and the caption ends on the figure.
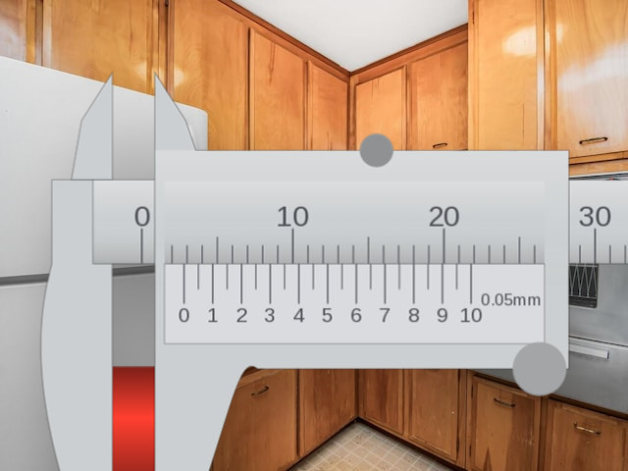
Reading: value=2.8 unit=mm
